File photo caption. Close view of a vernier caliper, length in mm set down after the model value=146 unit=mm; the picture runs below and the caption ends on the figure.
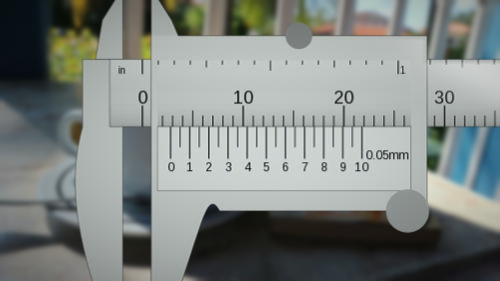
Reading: value=2.8 unit=mm
